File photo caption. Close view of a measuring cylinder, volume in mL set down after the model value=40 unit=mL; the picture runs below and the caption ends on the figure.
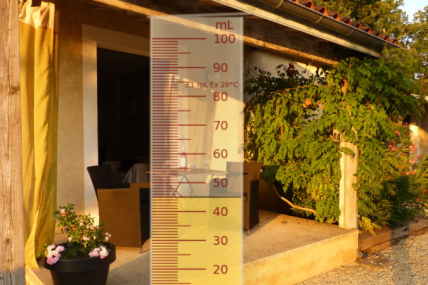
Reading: value=45 unit=mL
